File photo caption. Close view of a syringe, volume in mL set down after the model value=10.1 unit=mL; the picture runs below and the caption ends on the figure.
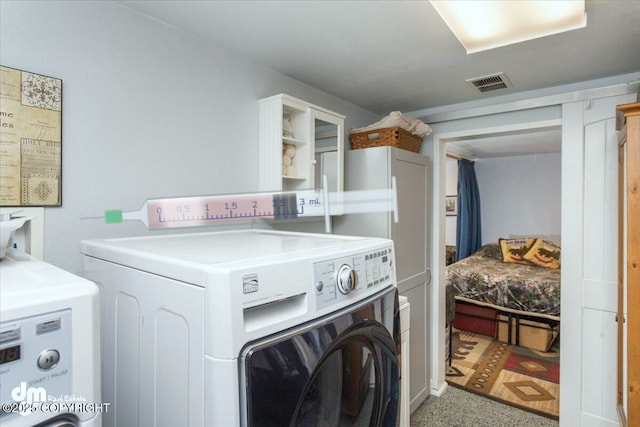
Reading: value=2.4 unit=mL
